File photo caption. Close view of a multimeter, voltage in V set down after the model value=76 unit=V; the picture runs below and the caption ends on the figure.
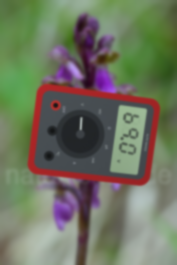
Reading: value=69.0 unit=V
